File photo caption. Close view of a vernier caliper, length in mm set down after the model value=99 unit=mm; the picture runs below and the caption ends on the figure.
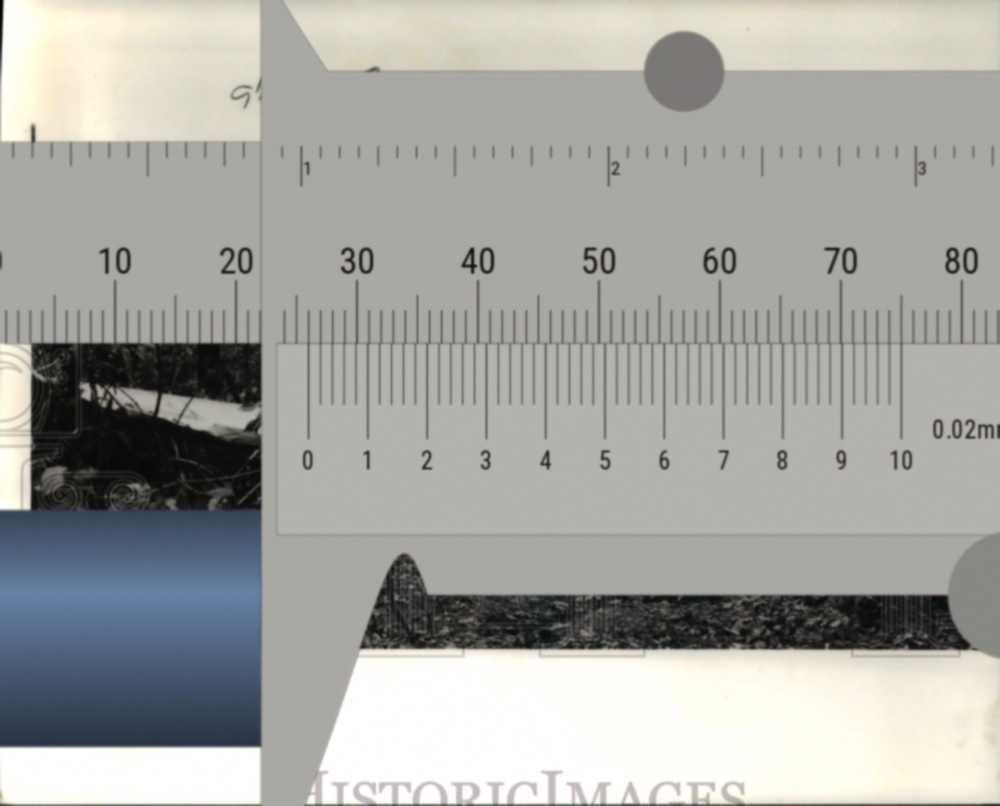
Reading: value=26.0 unit=mm
